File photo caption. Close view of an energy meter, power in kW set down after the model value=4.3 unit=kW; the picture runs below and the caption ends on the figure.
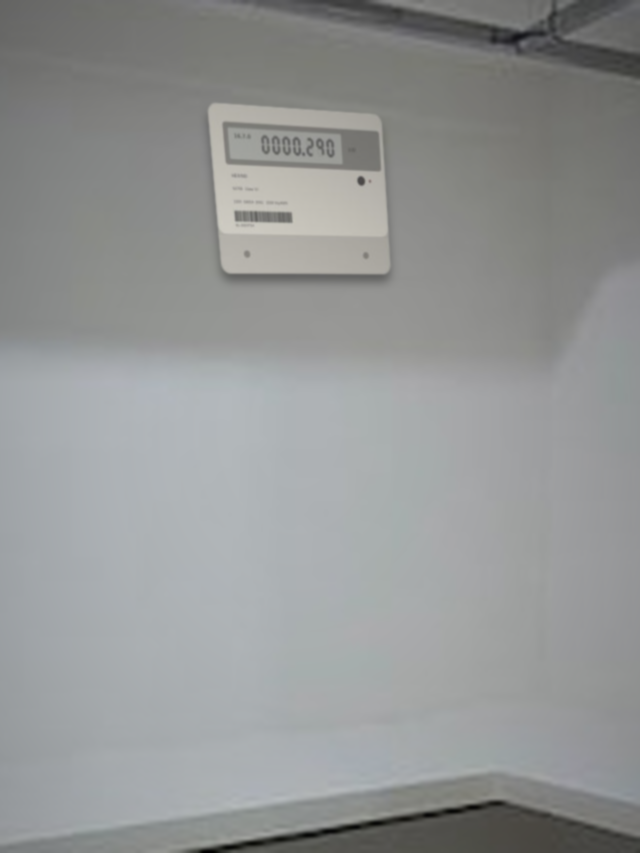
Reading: value=0.290 unit=kW
